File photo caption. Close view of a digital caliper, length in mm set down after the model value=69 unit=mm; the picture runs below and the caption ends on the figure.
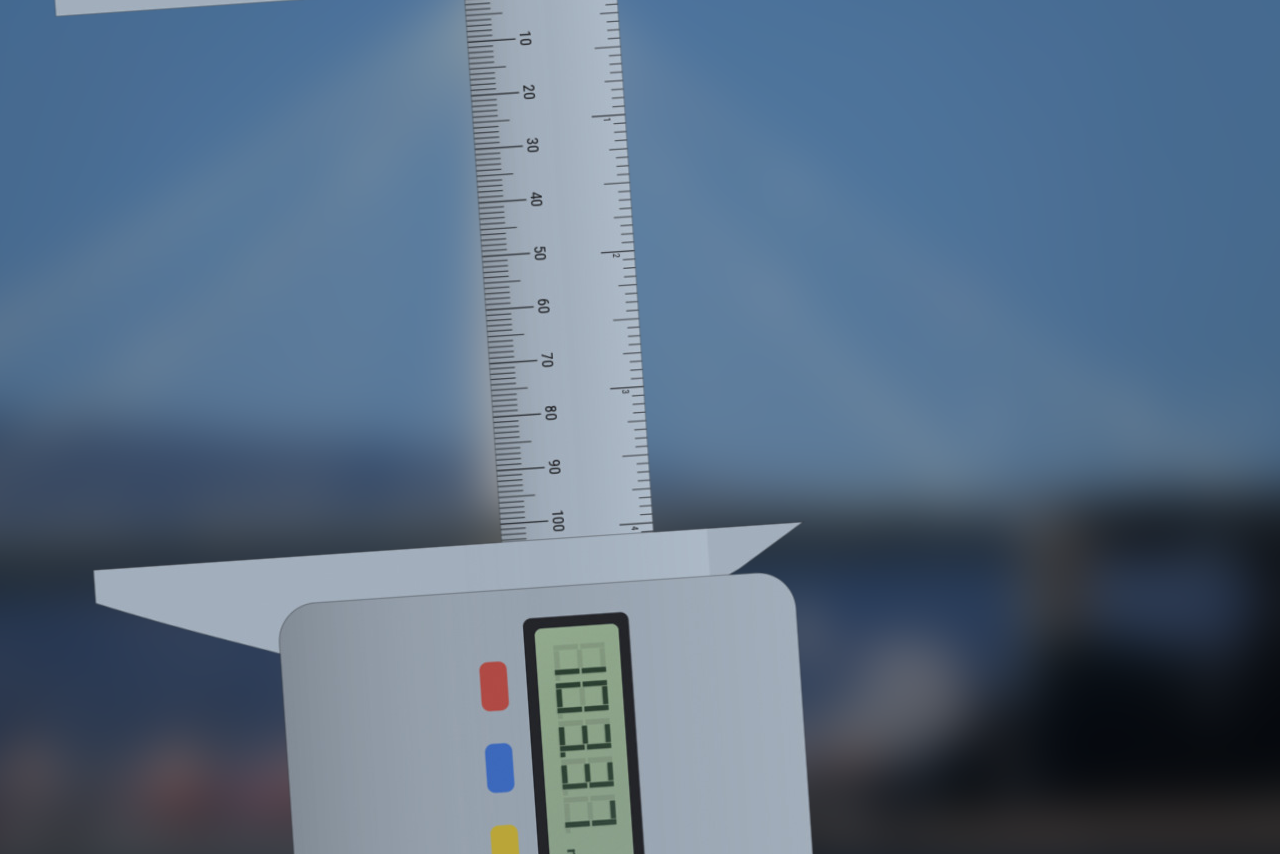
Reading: value=103.37 unit=mm
